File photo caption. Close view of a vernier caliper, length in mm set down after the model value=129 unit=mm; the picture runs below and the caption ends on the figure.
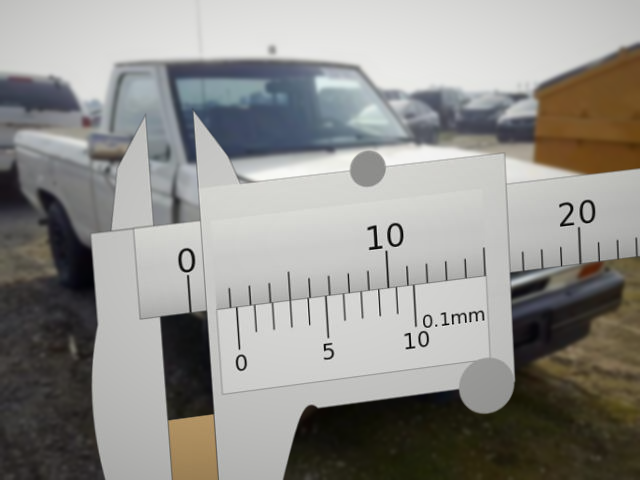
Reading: value=2.3 unit=mm
